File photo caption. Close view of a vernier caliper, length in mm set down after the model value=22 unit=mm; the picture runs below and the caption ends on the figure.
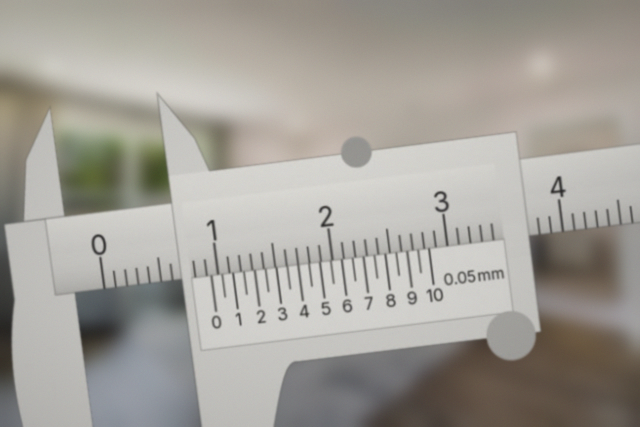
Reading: value=9.4 unit=mm
